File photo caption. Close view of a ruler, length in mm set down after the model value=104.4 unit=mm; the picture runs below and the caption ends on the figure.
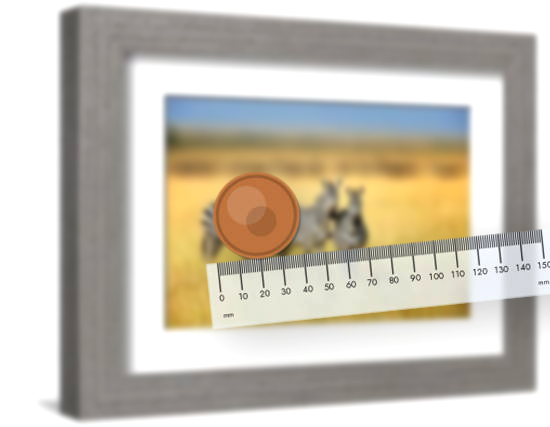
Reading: value=40 unit=mm
